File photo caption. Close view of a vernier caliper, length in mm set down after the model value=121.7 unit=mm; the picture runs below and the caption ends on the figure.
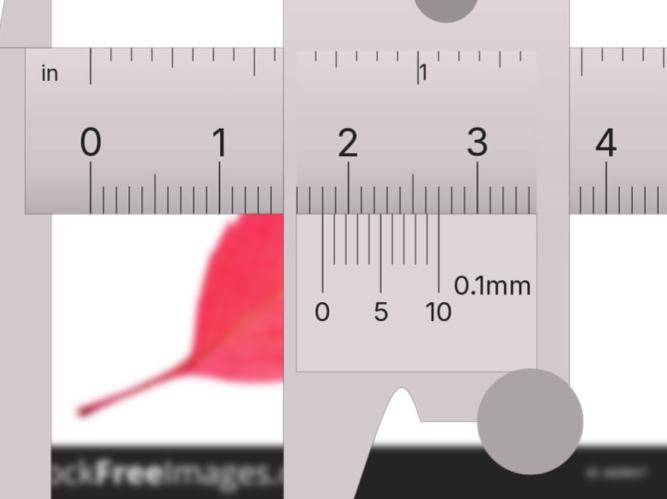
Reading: value=18.0 unit=mm
